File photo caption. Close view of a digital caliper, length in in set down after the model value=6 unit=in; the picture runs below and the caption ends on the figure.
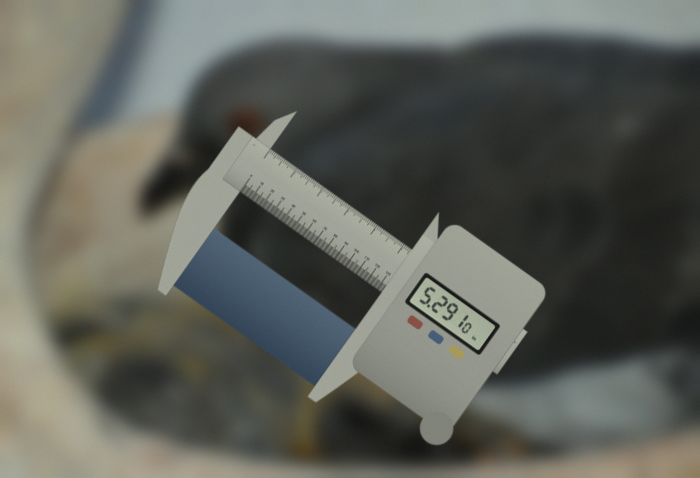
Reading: value=5.2910 unit=in
